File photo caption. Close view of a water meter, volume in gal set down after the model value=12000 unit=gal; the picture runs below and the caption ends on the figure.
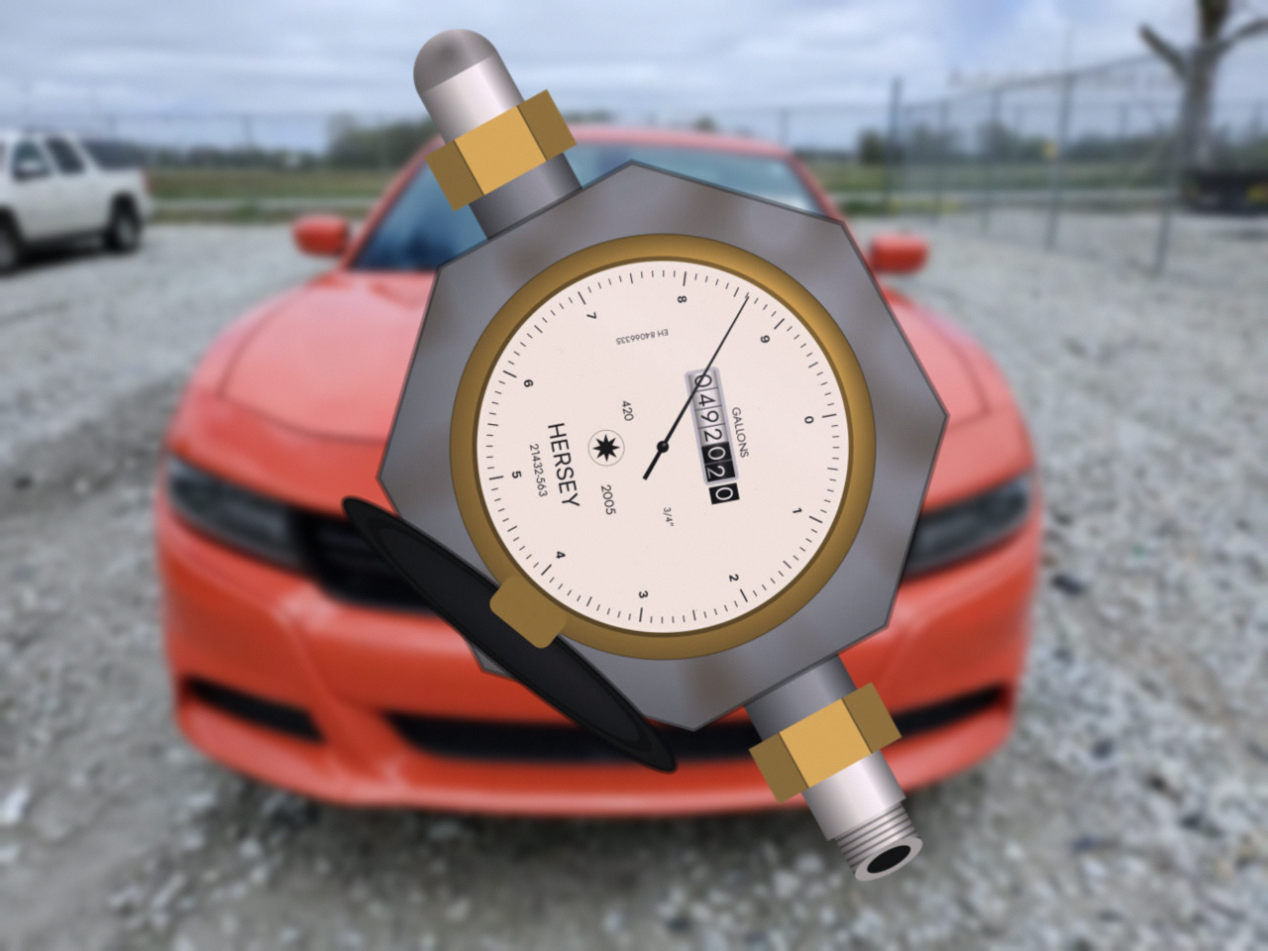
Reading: value=492018.6 unit=gal
